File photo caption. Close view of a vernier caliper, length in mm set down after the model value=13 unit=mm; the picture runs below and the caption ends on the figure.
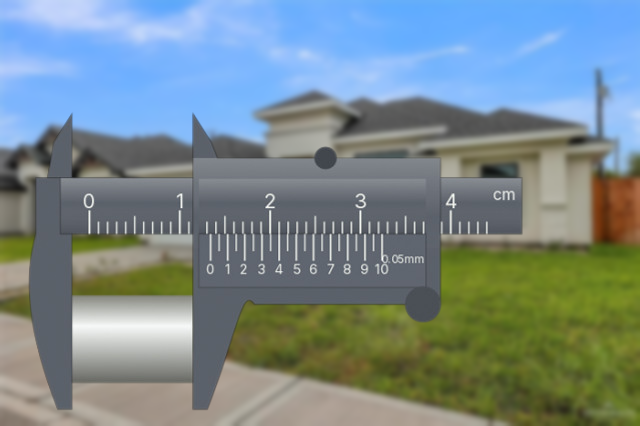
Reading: value=13.4 unit=mm
